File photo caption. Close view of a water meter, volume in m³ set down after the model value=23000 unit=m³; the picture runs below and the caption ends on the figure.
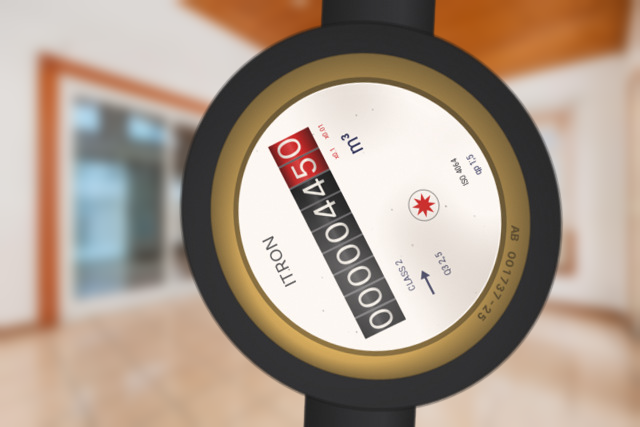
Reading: value=44.50 unit=m³
